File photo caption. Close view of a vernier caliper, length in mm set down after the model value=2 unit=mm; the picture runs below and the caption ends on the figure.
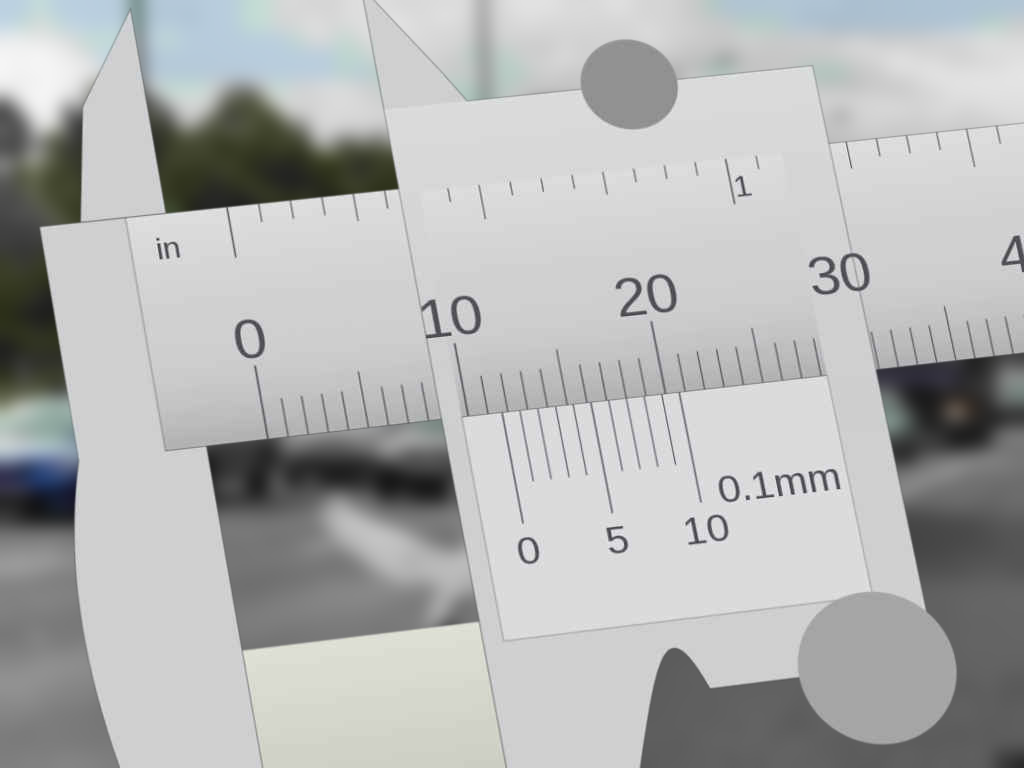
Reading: value=11.7 unit=mm
